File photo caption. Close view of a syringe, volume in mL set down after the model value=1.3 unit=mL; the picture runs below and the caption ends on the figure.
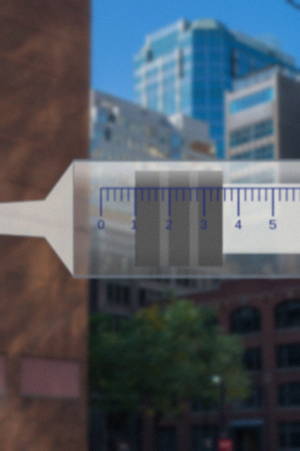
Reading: value=1 unit=mL
